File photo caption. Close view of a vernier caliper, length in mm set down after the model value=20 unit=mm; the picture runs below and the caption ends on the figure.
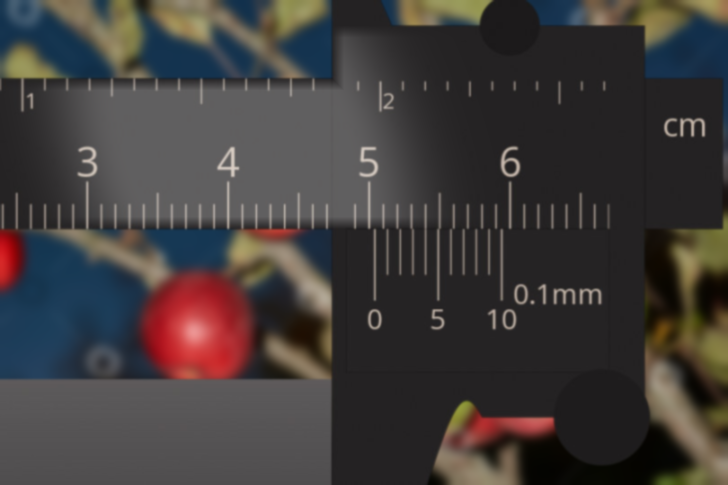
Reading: value=50.4 unit=mm
